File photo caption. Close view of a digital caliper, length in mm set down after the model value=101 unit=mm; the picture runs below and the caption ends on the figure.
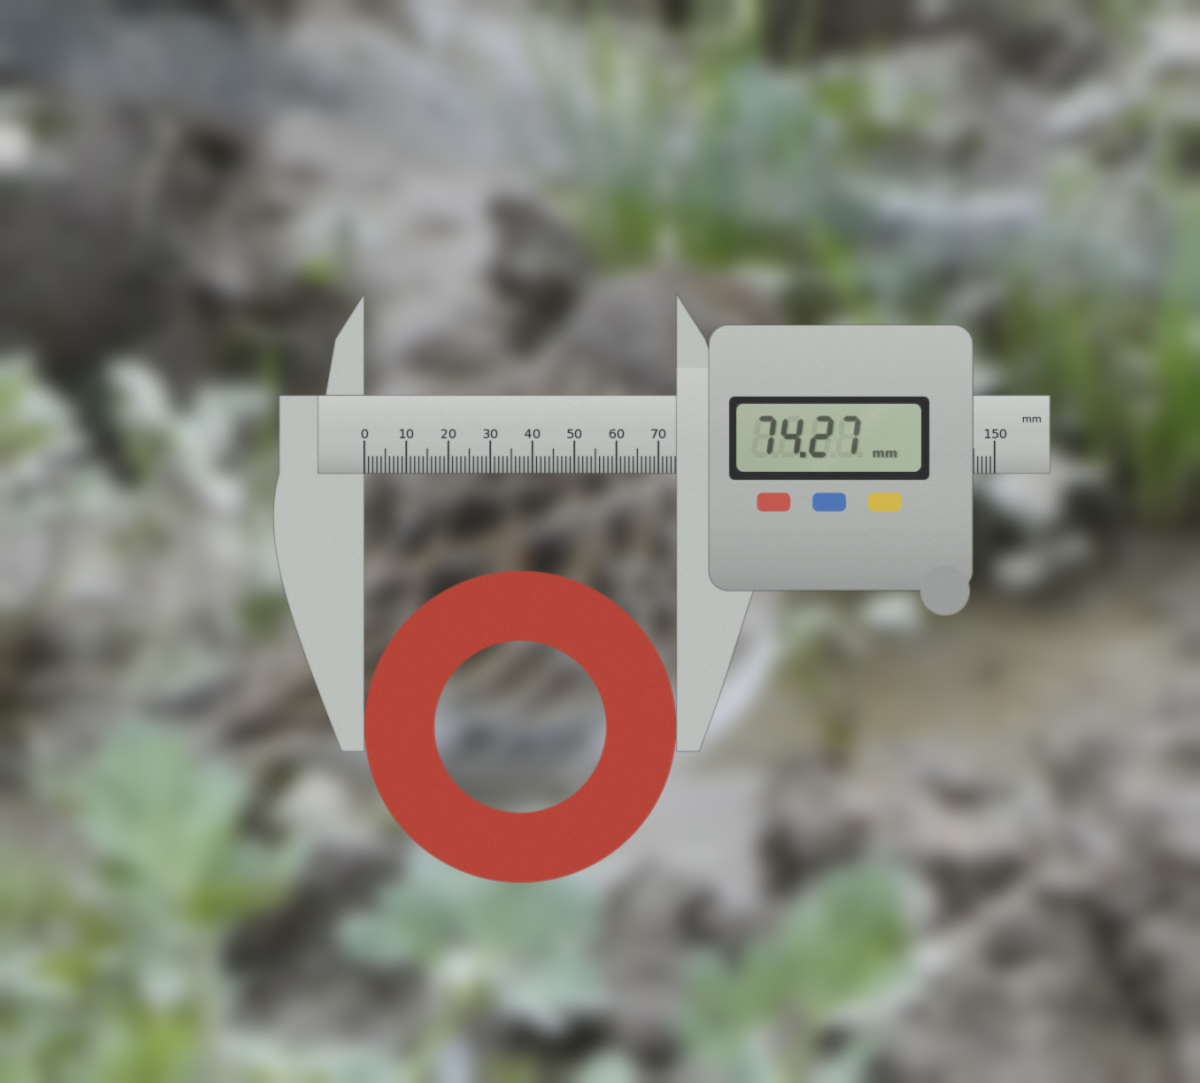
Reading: value=74.27 unit=mm
